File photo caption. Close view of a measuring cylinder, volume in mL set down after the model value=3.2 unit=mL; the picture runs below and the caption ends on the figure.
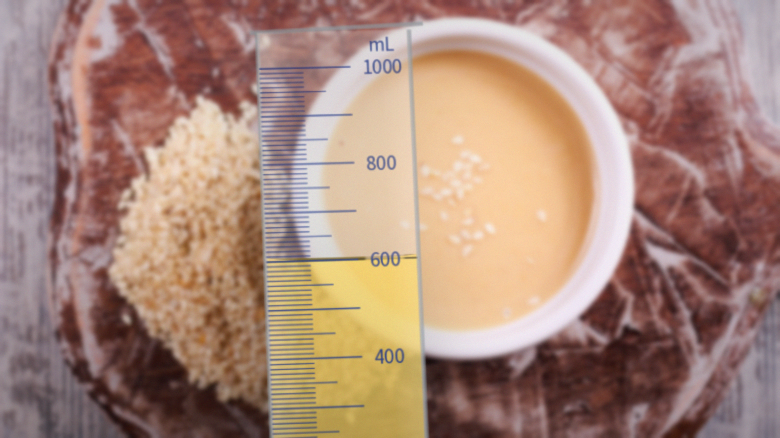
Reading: value=600 unit=mL
